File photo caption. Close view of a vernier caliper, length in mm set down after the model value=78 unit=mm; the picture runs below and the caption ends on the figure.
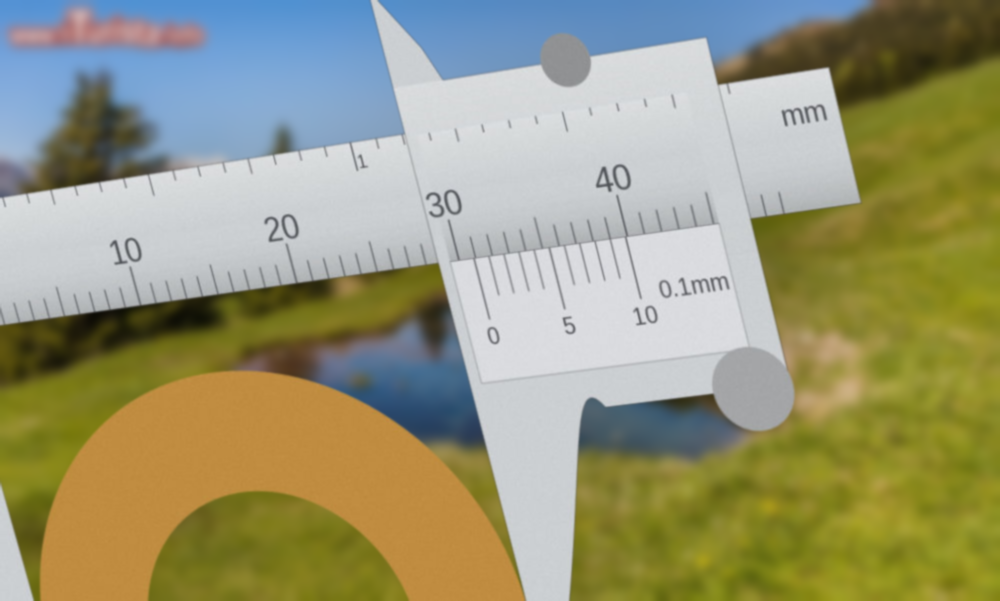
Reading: value=30.9 unit=mm
